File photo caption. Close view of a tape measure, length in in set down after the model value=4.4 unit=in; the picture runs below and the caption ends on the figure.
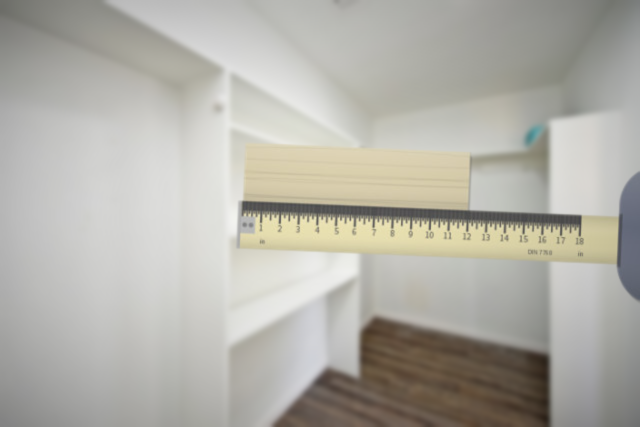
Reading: value=12 unit=in
